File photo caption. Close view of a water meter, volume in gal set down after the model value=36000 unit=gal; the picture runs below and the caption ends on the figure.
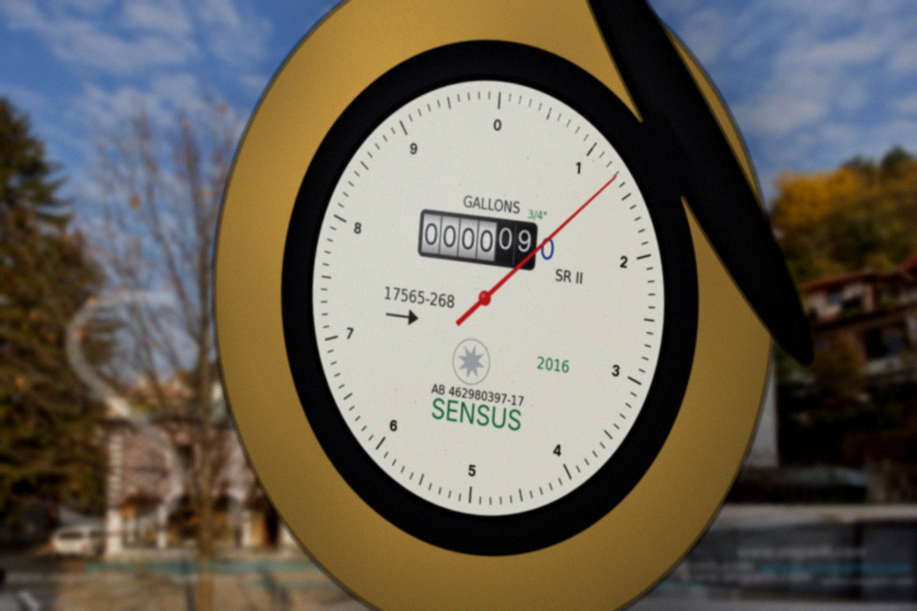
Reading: value=91.3 unit=gal
